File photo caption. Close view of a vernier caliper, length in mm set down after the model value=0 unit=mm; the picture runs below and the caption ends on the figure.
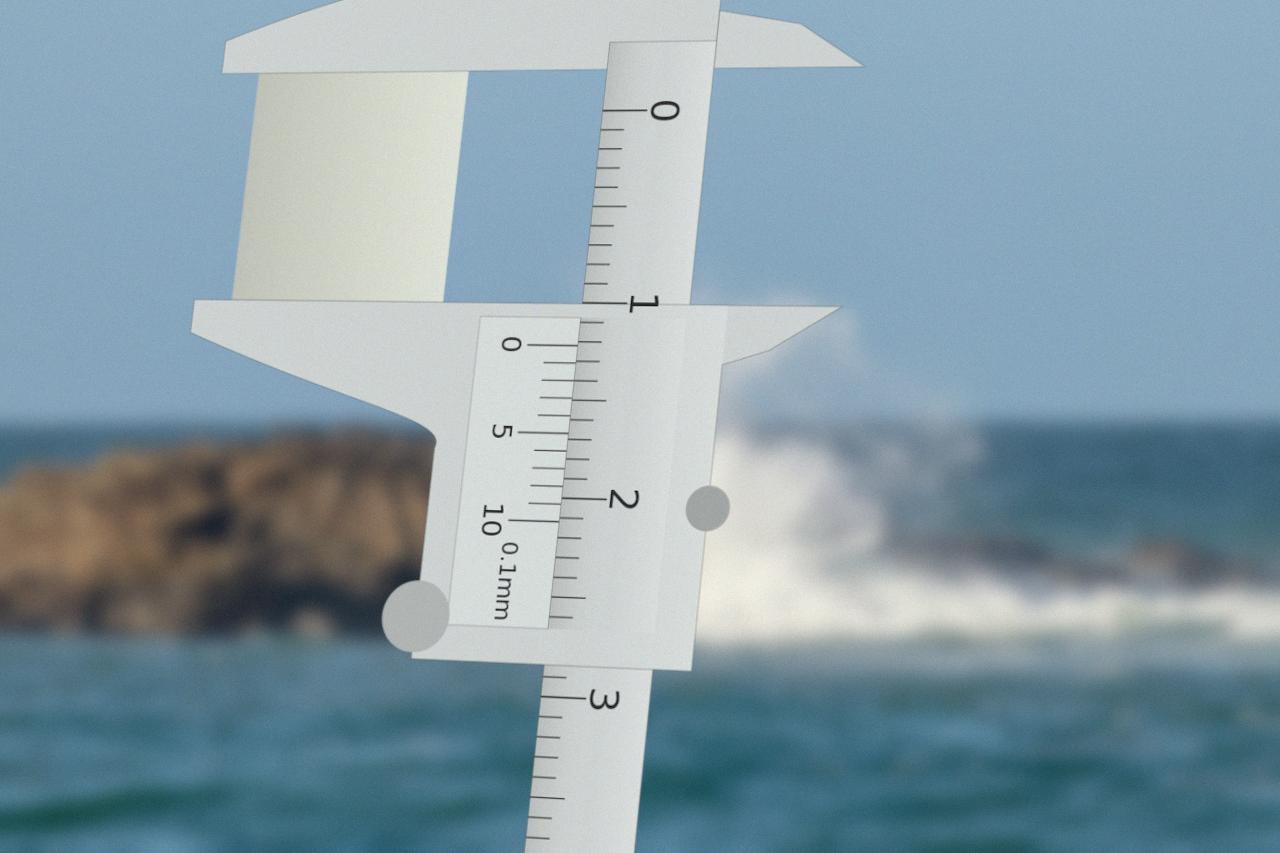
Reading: value=12.2 unit=mm
